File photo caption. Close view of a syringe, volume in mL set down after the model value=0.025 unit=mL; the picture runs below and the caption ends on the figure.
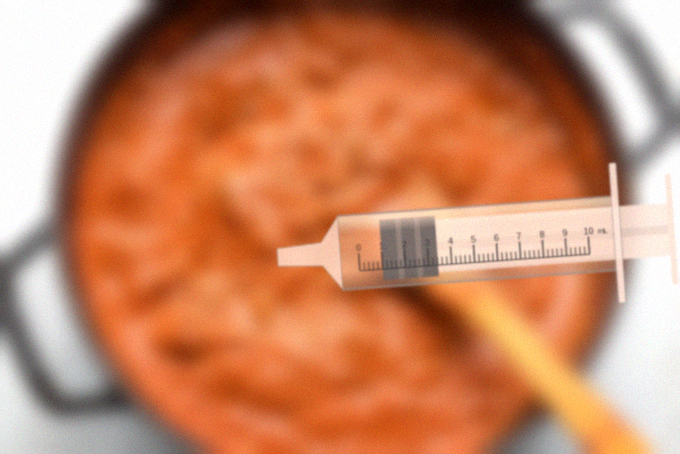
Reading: value=1 unit=mL
